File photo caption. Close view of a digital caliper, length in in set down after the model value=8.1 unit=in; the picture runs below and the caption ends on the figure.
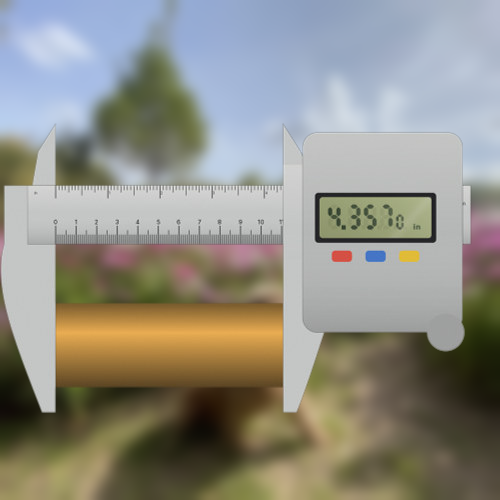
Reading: value=4.3570 unit=in
